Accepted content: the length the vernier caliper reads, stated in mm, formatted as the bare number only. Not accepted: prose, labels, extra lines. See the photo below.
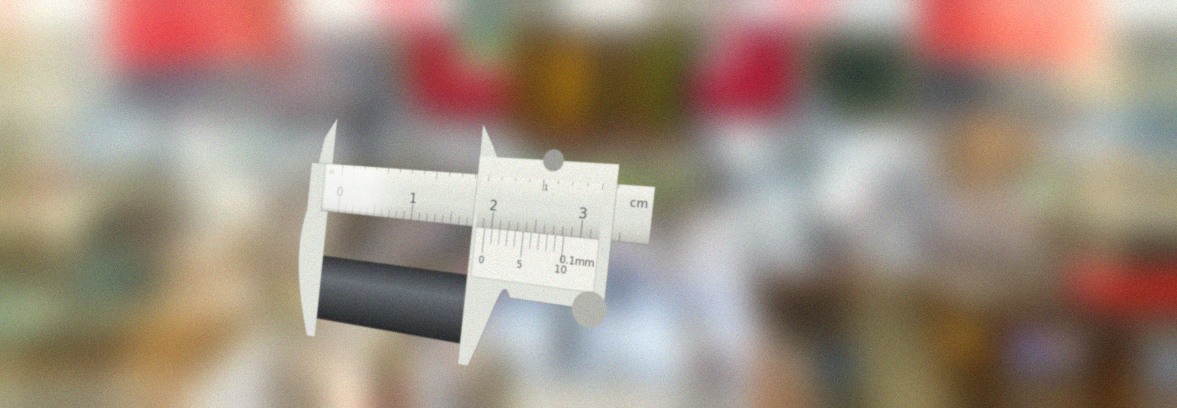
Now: 19.2
